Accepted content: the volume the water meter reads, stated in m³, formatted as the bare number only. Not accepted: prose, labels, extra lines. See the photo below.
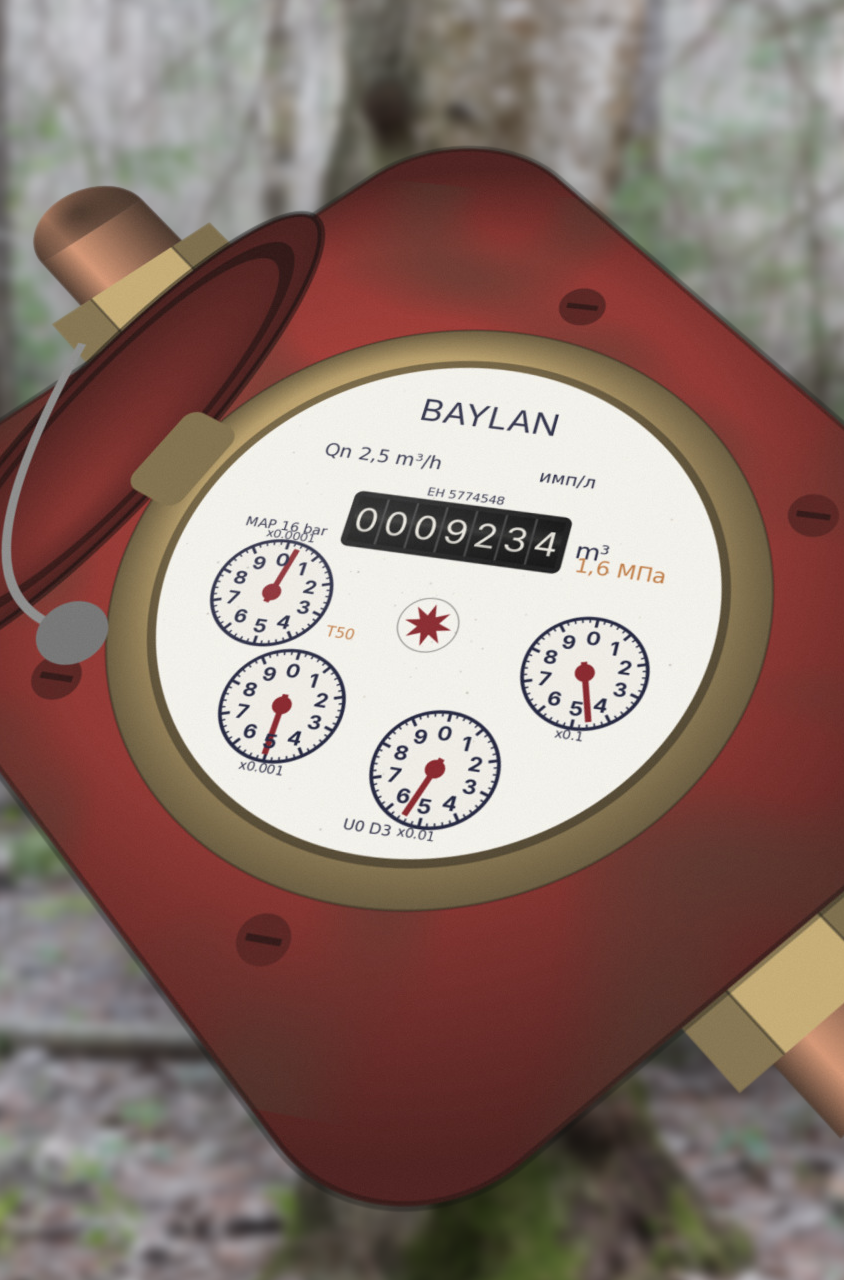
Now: 9234.4550
